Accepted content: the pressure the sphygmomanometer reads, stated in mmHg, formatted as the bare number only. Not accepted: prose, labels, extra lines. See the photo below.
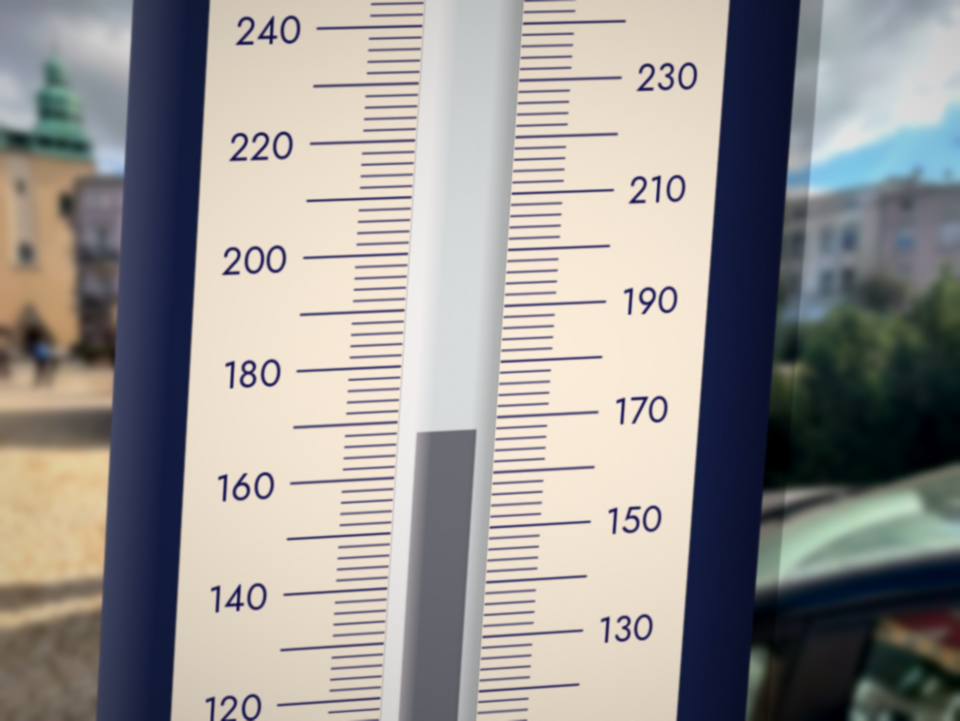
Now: 168
